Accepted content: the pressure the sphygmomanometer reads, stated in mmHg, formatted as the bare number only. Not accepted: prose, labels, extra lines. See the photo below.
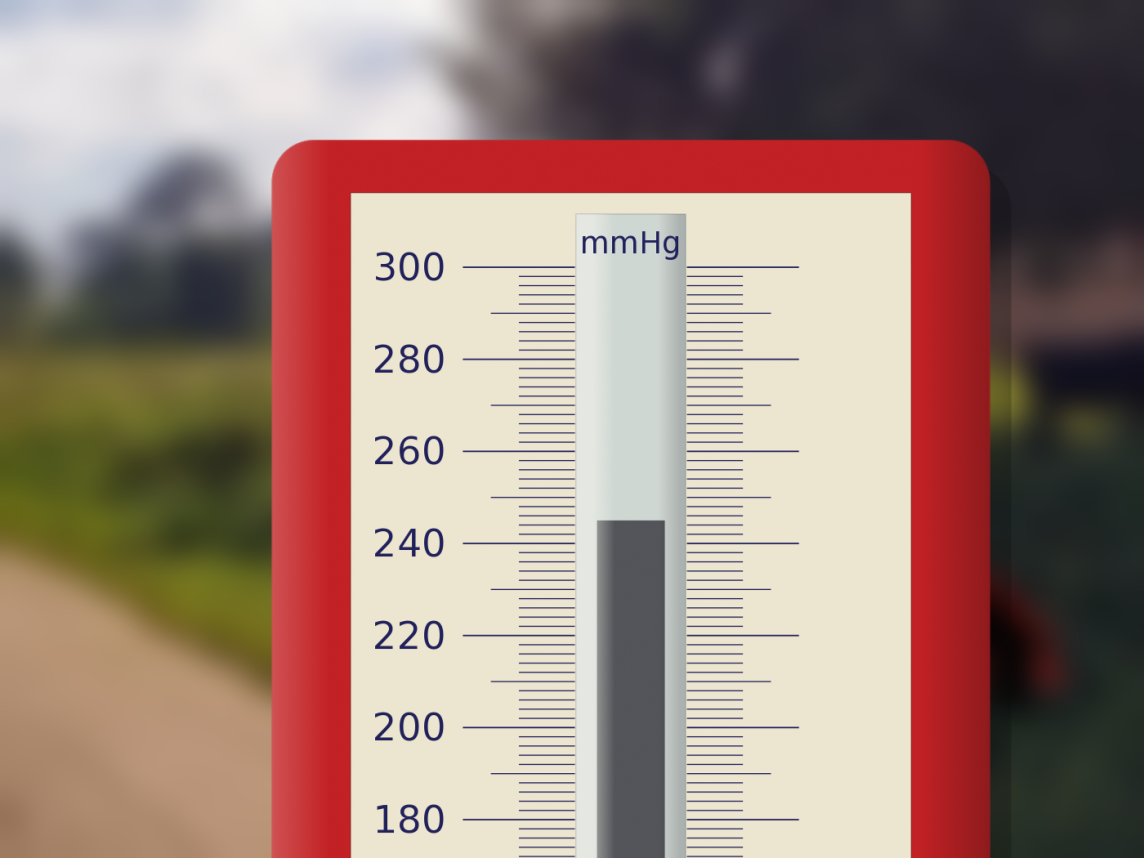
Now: 245
